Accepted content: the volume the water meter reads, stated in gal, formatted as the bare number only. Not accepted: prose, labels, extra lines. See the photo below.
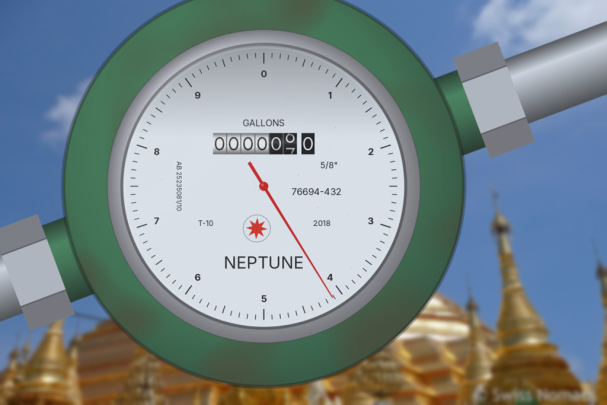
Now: 64.1
